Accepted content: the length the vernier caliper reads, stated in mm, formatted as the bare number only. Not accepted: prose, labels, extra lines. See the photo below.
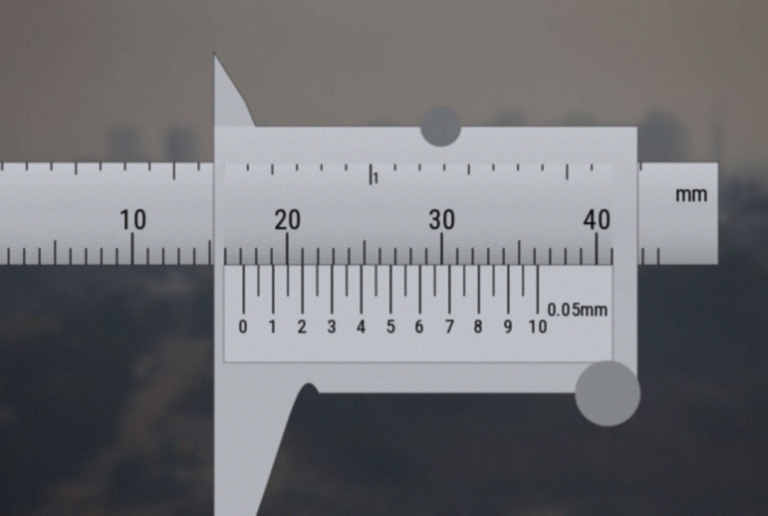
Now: 17.2
